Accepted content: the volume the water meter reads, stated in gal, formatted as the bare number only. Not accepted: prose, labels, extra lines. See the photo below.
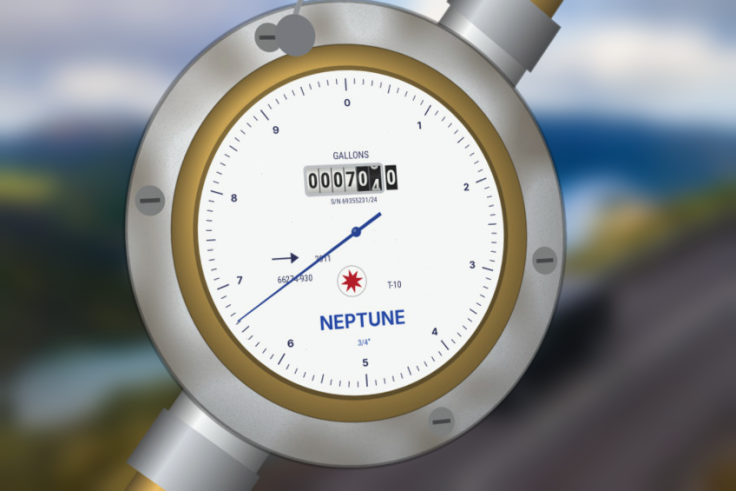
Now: 7036.6
